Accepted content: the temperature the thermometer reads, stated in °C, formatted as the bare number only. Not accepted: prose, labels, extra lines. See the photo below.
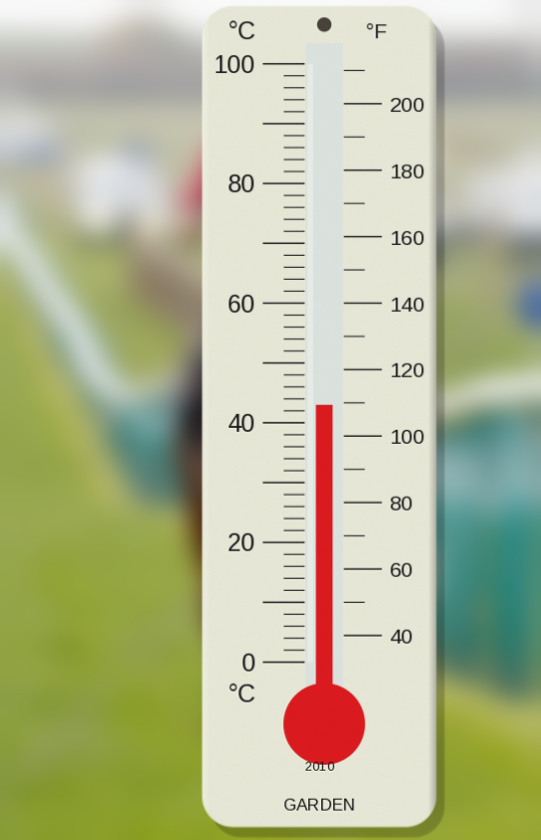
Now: 43
